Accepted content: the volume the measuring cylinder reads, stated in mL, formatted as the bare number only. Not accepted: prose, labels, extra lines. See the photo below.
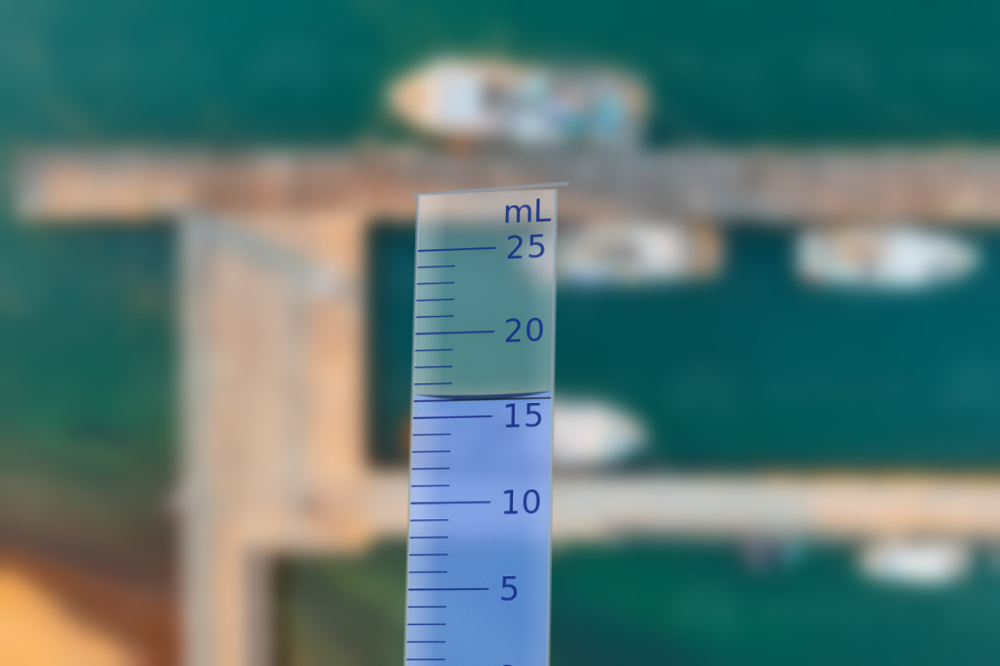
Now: 16
